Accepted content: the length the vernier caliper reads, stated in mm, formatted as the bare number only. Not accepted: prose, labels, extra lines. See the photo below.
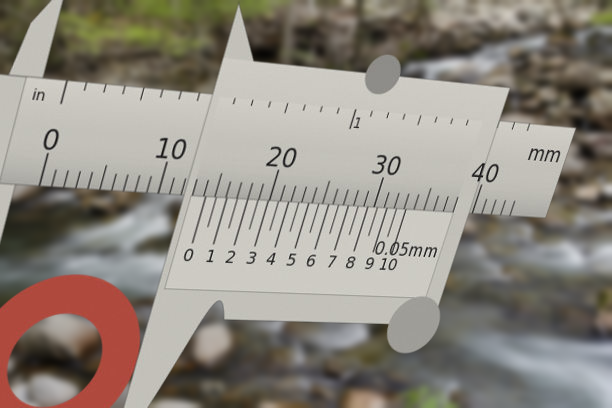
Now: 14.2
